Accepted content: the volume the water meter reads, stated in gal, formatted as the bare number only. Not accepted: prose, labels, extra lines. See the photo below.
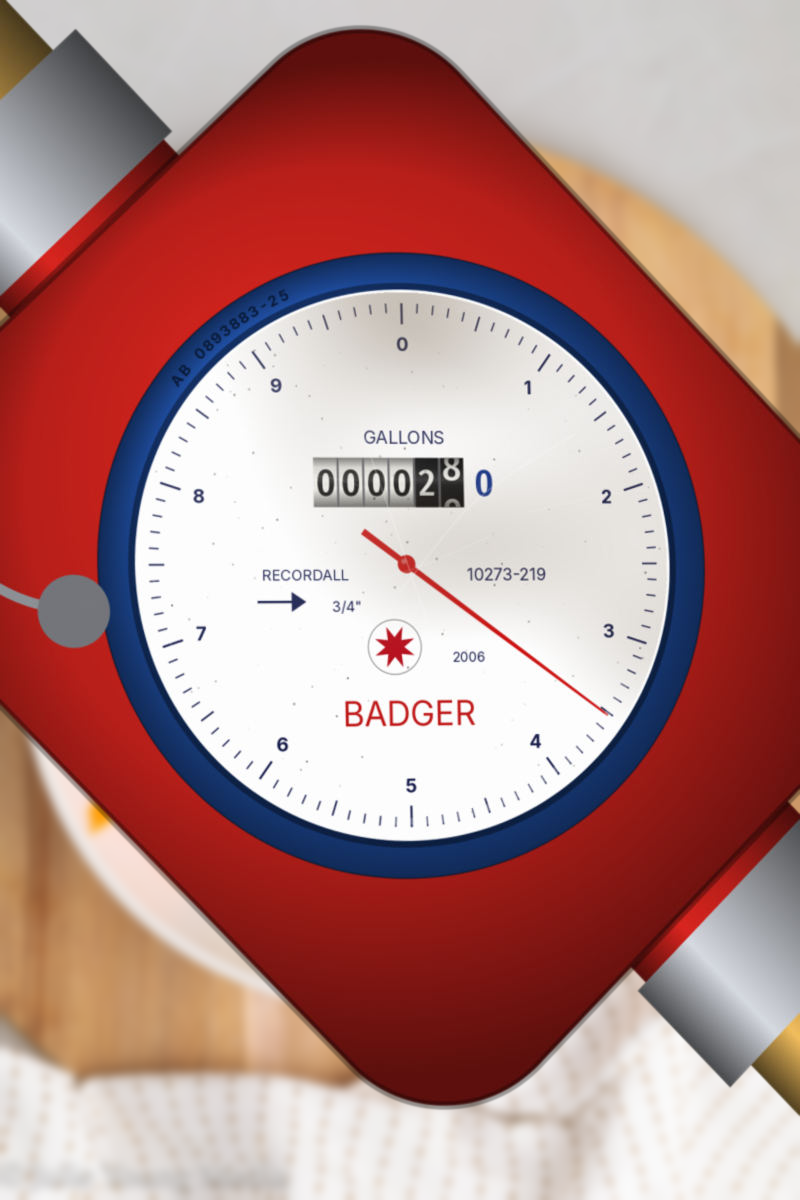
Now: 283.5
